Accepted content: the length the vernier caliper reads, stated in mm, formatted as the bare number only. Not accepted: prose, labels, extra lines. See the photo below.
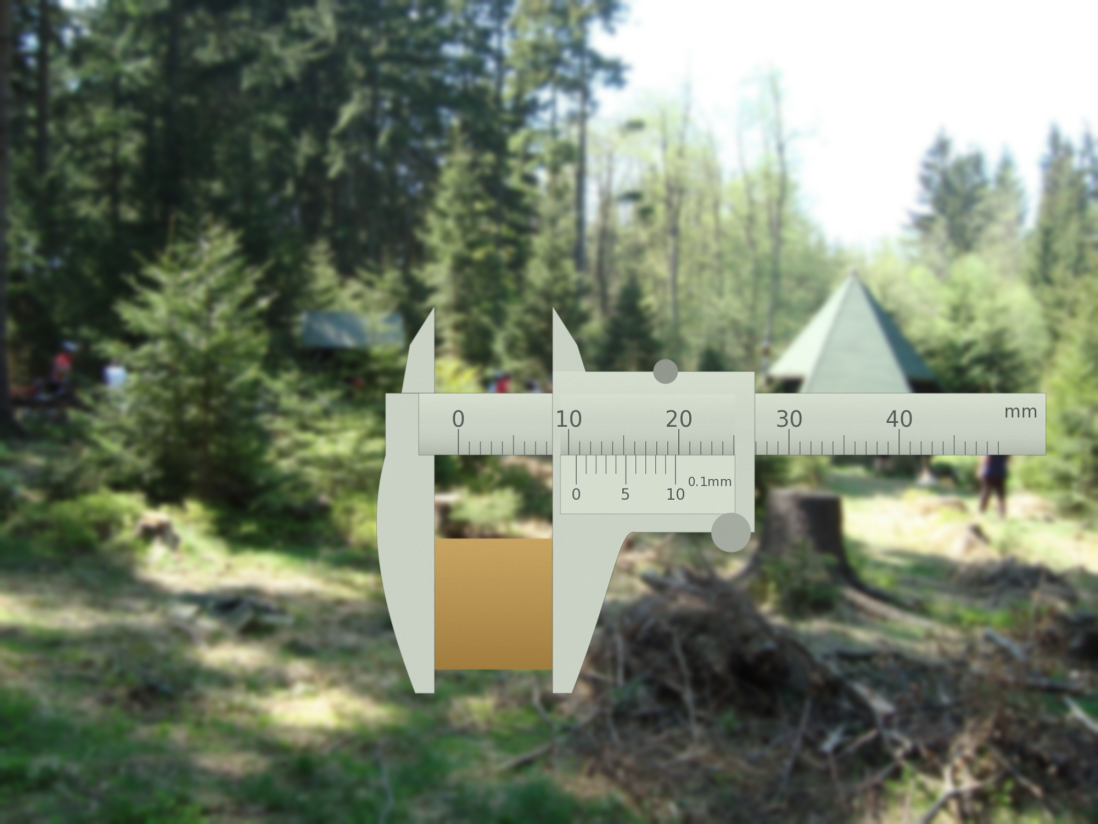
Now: 10.7
